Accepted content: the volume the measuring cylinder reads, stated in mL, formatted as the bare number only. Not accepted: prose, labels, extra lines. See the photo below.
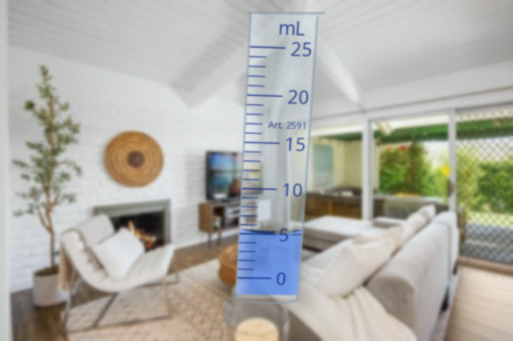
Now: 5
